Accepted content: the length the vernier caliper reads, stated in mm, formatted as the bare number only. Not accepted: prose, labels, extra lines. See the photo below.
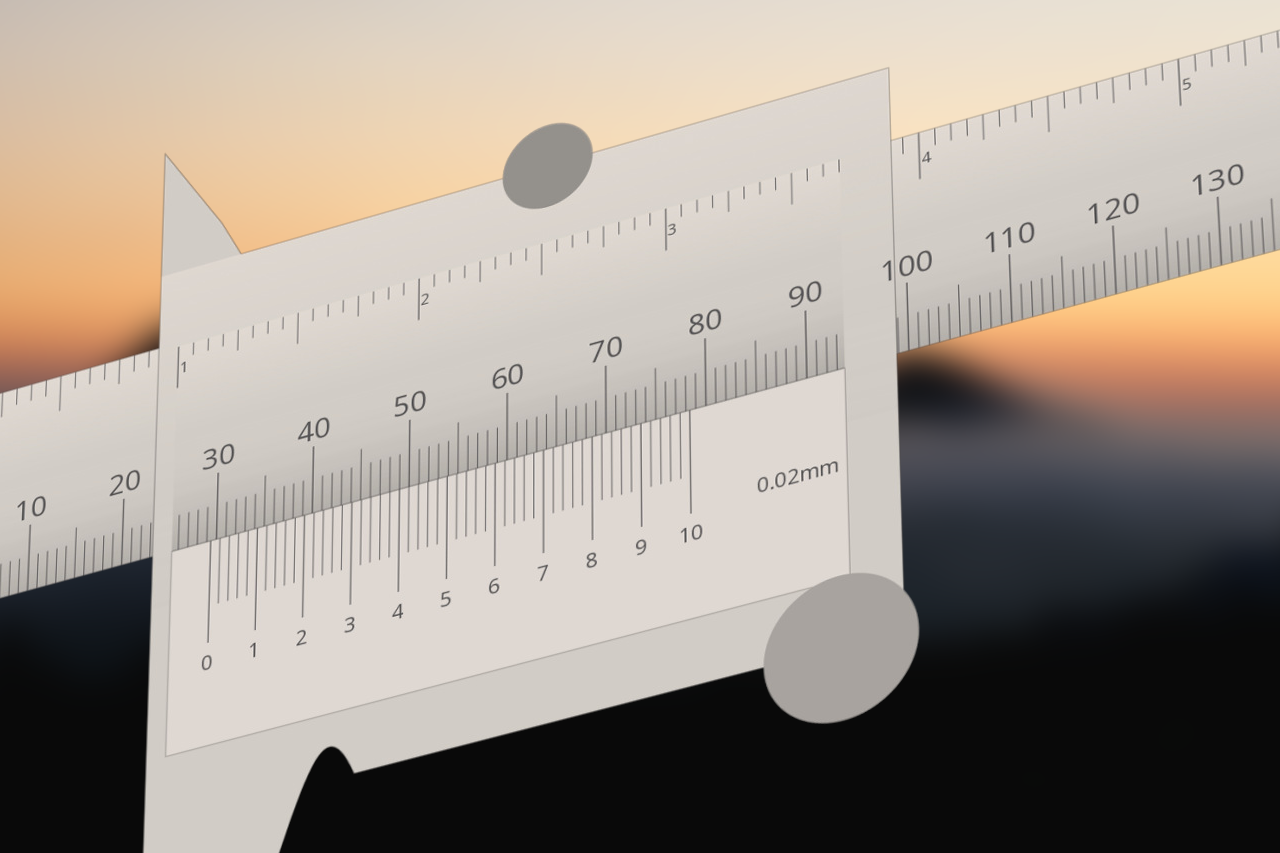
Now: 29.4
